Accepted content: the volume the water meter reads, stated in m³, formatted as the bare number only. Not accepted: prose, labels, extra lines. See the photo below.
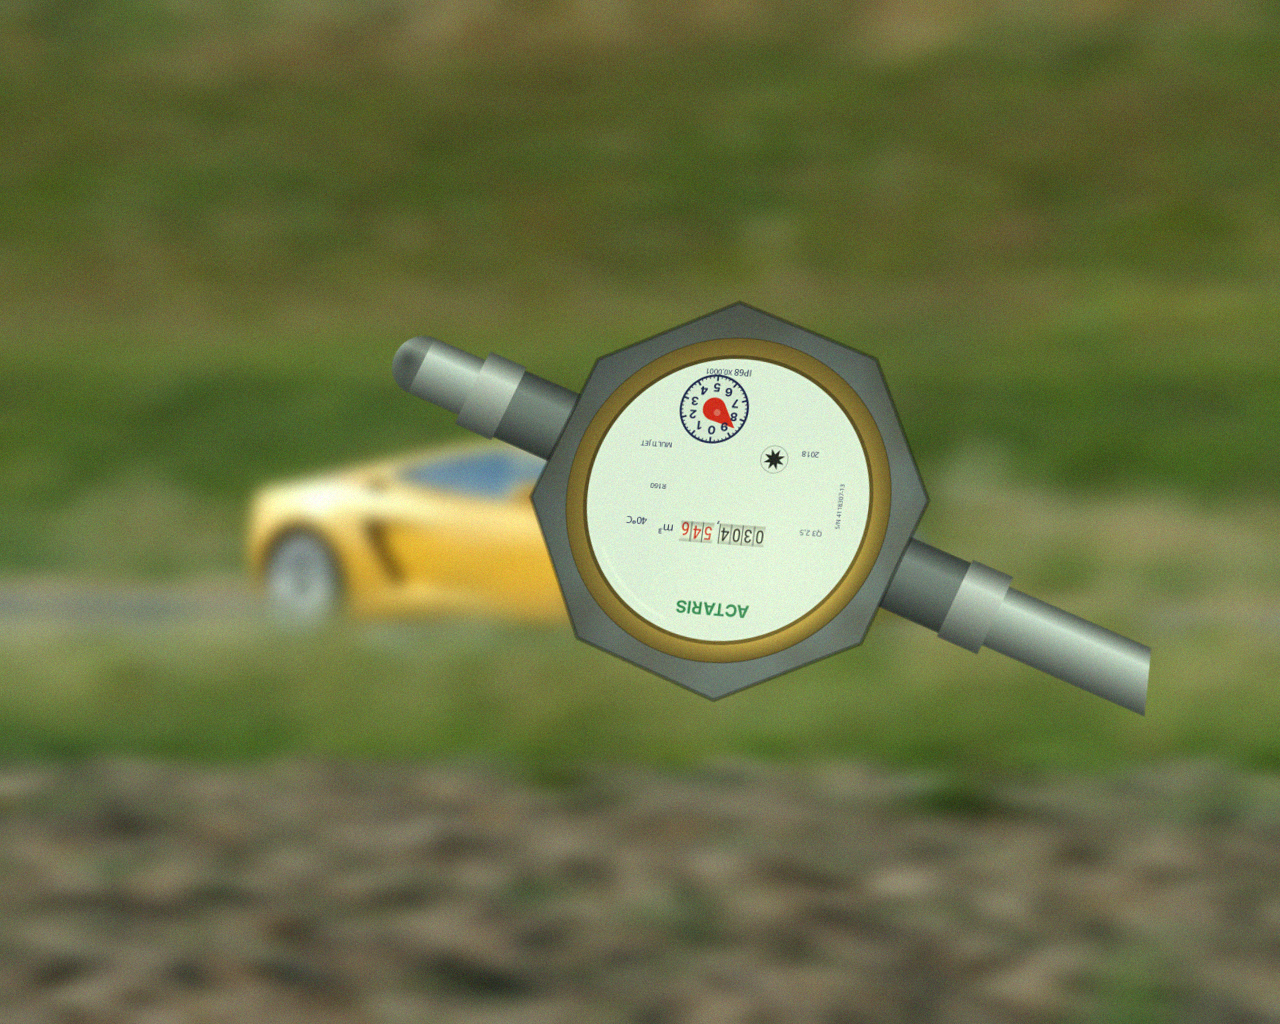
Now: 304.5458
